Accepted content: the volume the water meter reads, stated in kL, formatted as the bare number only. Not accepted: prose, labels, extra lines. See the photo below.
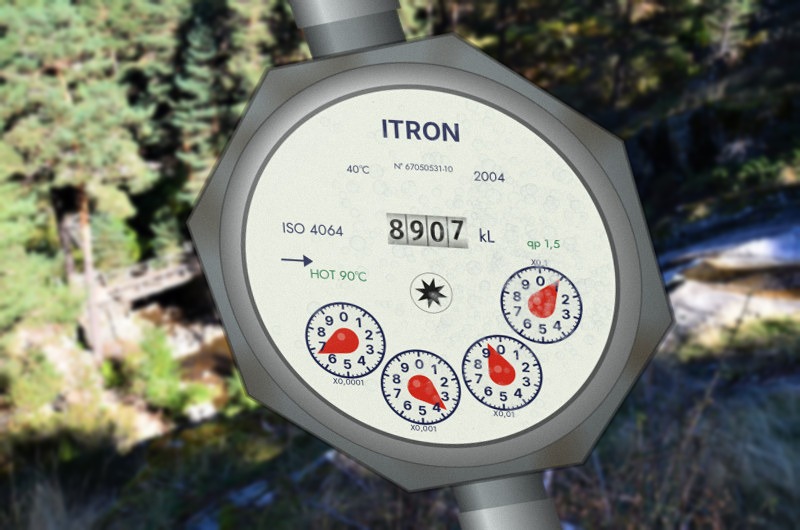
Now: 8907.0936
